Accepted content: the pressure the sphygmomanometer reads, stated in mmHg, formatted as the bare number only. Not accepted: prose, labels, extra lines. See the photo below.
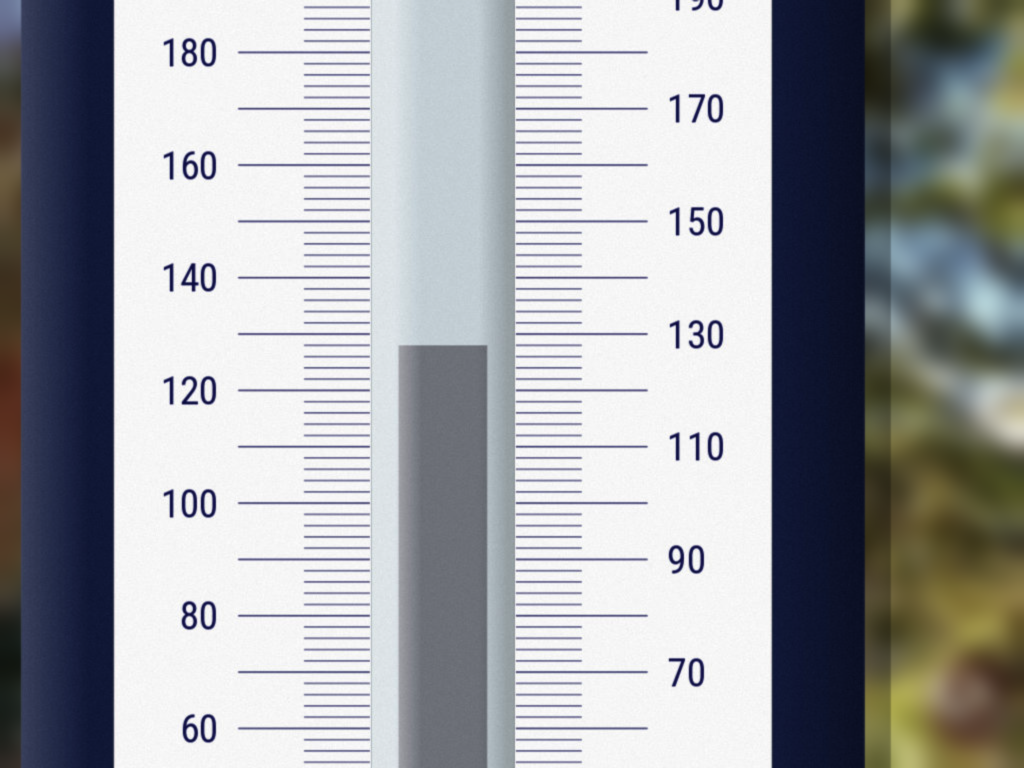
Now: 128
